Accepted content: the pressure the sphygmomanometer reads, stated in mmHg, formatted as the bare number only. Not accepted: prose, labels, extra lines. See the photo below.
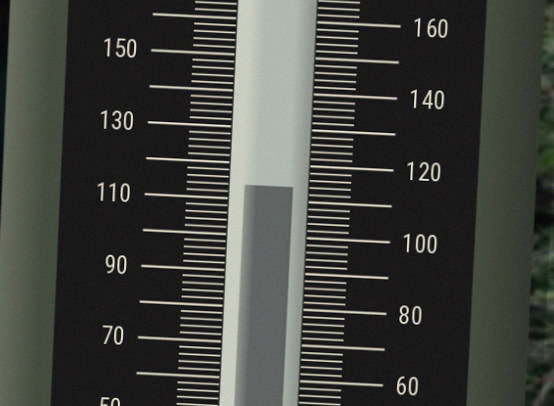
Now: 114
